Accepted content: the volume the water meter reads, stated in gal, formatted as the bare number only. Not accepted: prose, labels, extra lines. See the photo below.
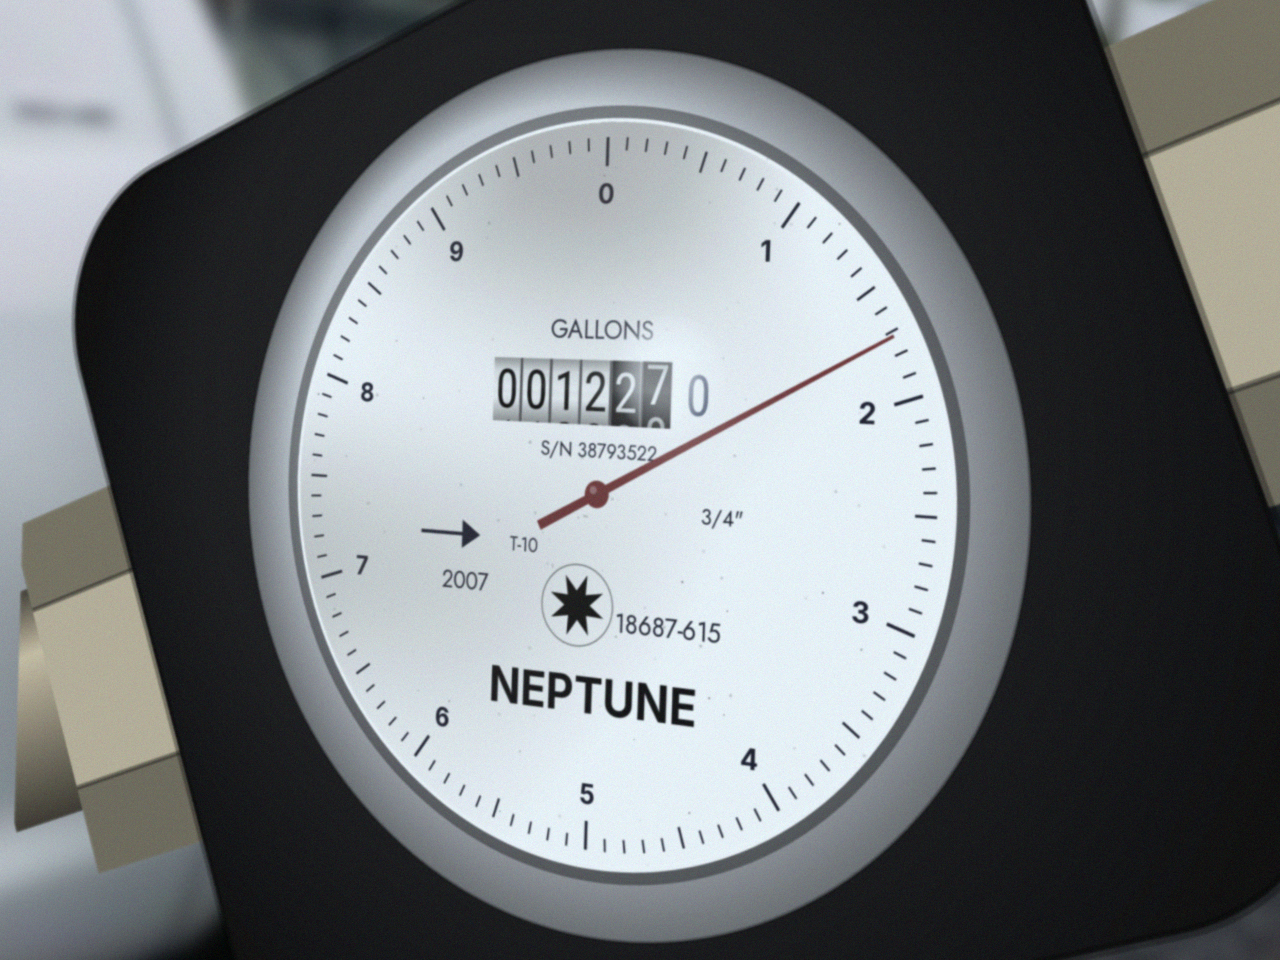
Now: 12271.7
